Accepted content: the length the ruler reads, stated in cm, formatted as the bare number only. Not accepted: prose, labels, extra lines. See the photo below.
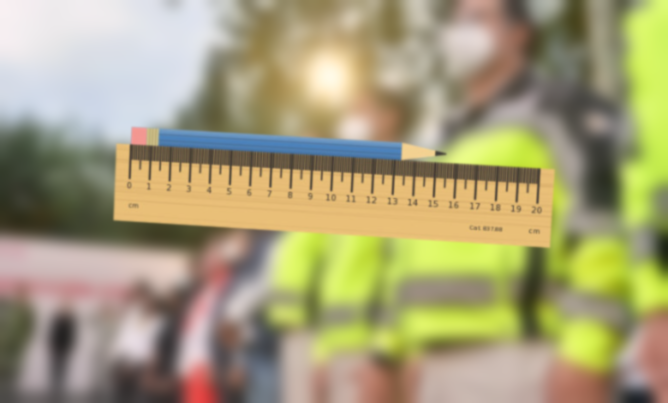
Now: 15.5
